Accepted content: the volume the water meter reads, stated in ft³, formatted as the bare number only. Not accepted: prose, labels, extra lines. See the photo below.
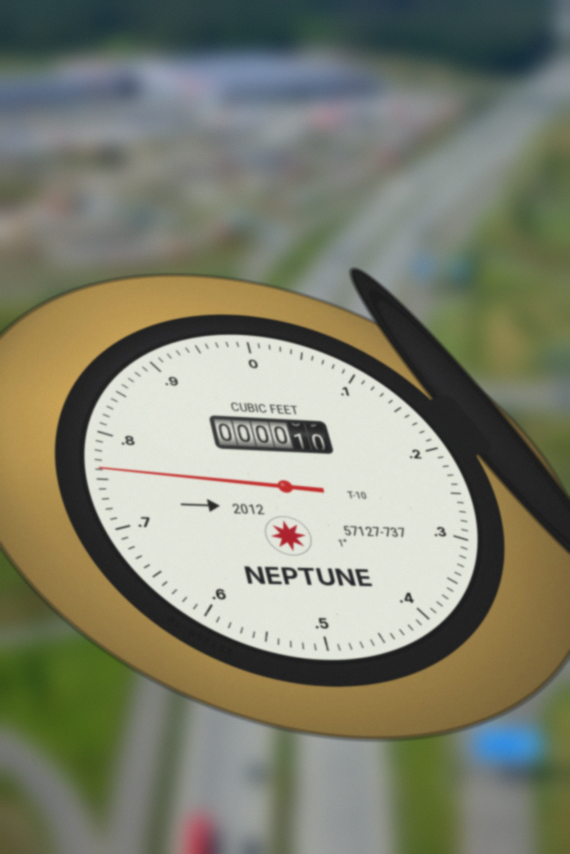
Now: 9.76
